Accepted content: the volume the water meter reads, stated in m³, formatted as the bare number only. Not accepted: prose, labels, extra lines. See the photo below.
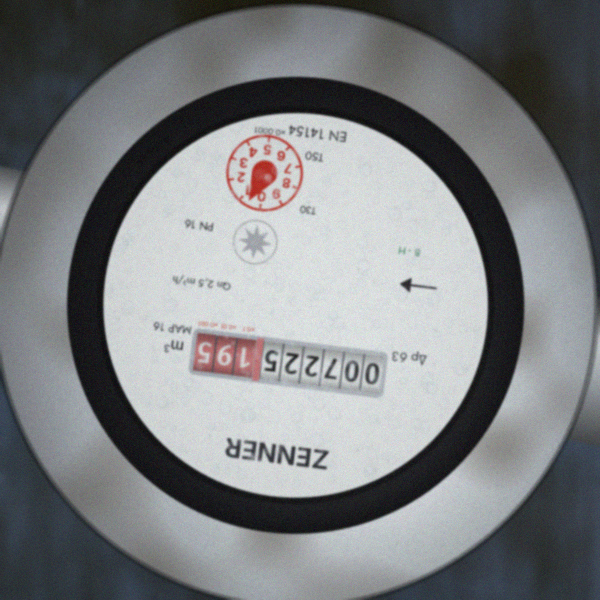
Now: 7225.1950
